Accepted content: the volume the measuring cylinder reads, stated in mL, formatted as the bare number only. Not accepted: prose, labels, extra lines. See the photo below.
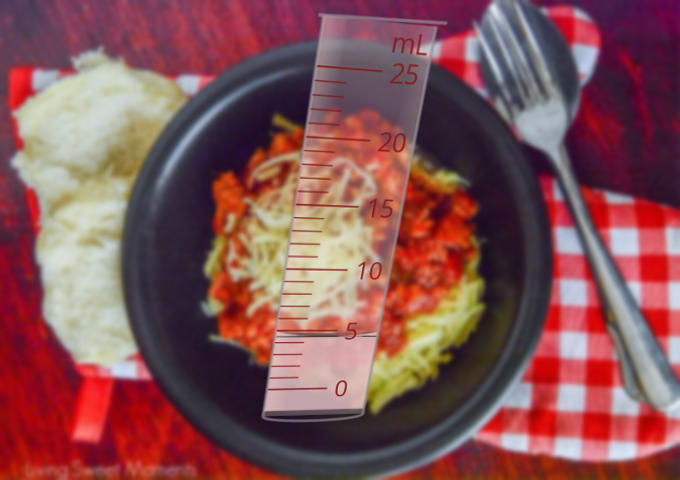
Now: 4.5
